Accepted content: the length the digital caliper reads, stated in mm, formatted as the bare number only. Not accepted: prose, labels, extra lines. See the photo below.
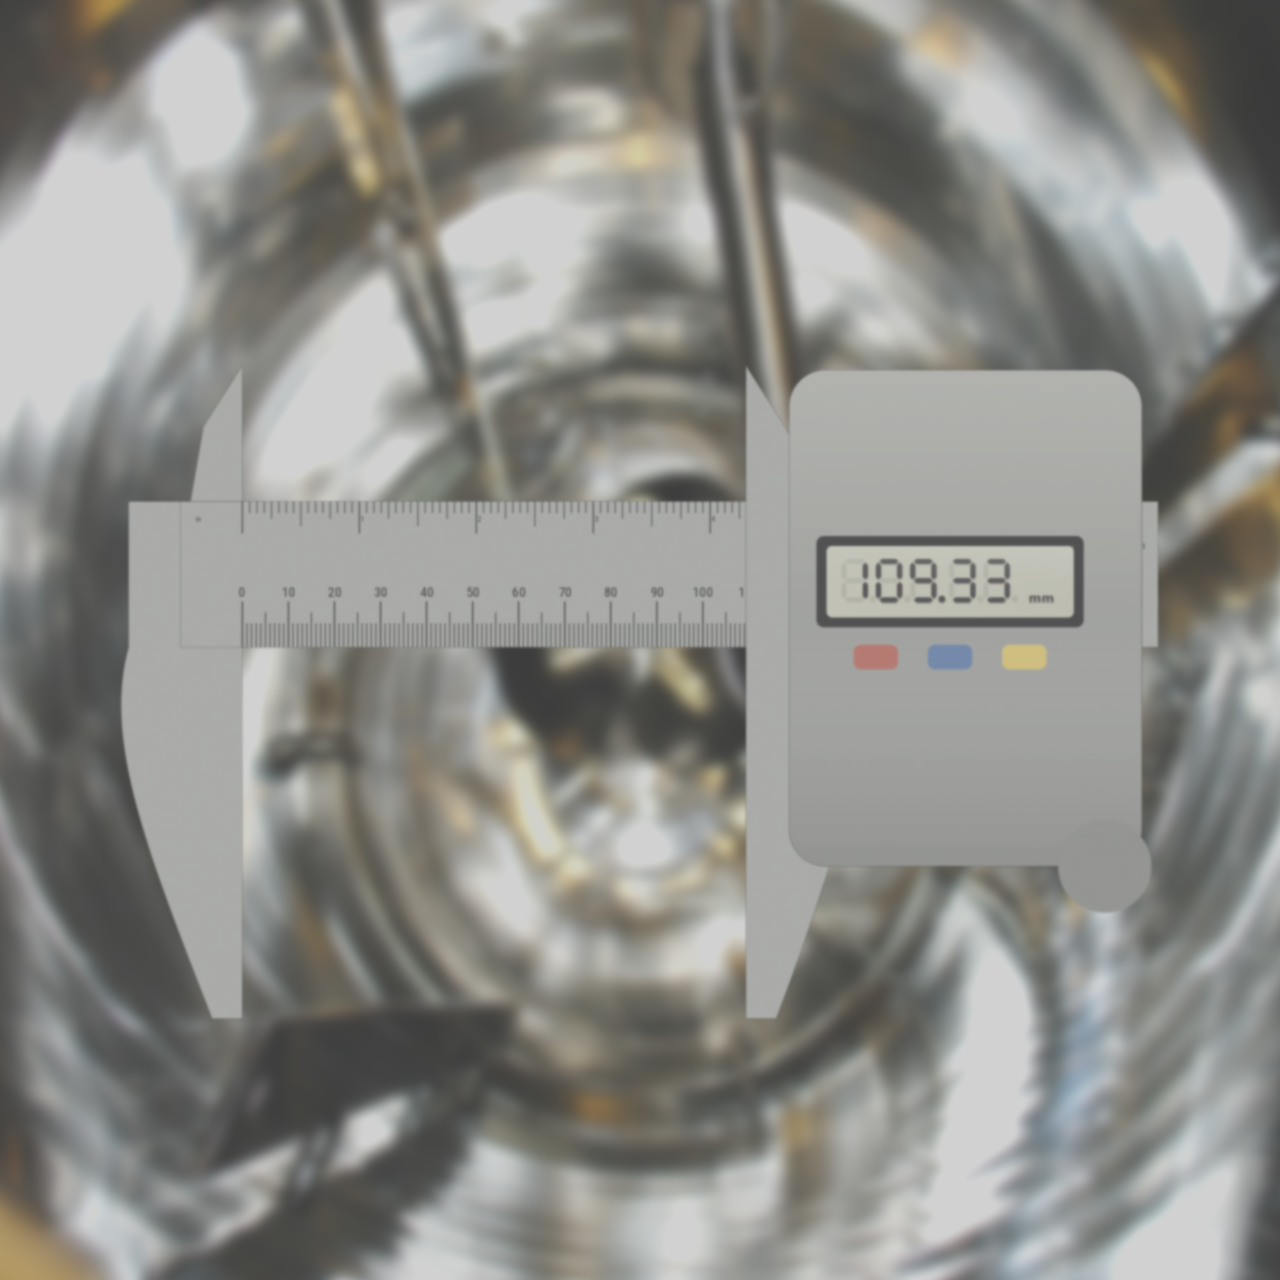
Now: 109.33
